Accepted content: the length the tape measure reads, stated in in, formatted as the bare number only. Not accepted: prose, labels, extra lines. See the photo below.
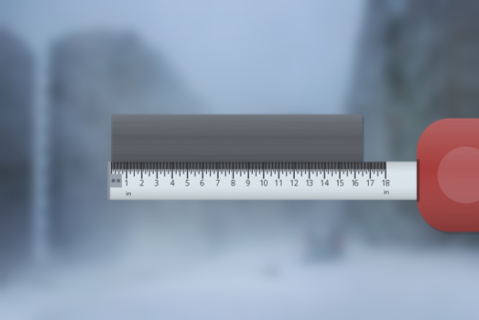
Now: 16.5
